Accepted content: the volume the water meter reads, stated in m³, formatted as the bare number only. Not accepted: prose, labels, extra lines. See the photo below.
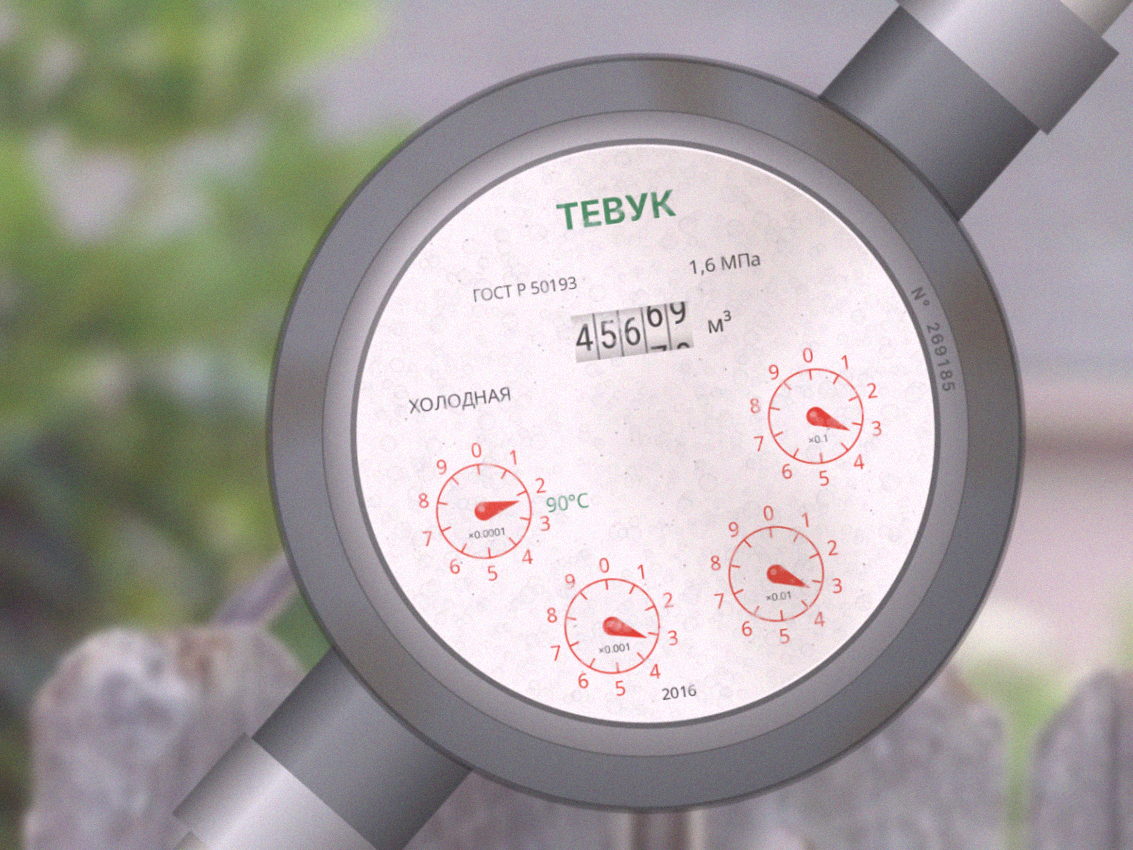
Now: 45669.3332
